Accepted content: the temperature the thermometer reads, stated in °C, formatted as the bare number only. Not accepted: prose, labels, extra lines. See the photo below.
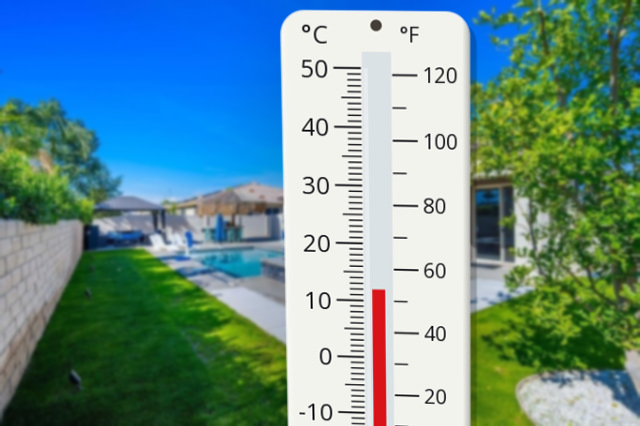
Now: 12
